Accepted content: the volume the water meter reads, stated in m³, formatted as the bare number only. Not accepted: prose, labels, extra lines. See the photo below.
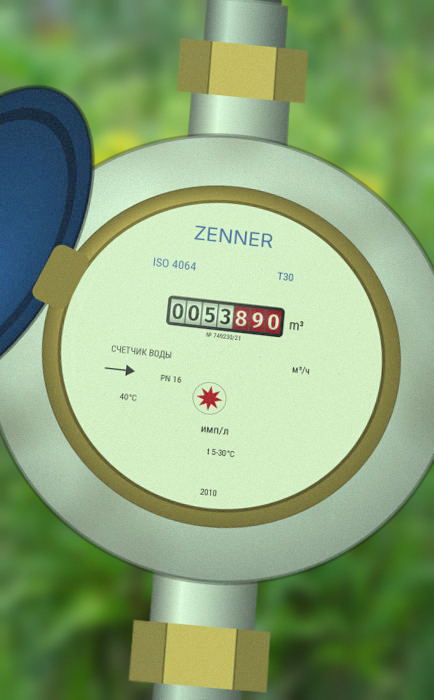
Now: 53.890
